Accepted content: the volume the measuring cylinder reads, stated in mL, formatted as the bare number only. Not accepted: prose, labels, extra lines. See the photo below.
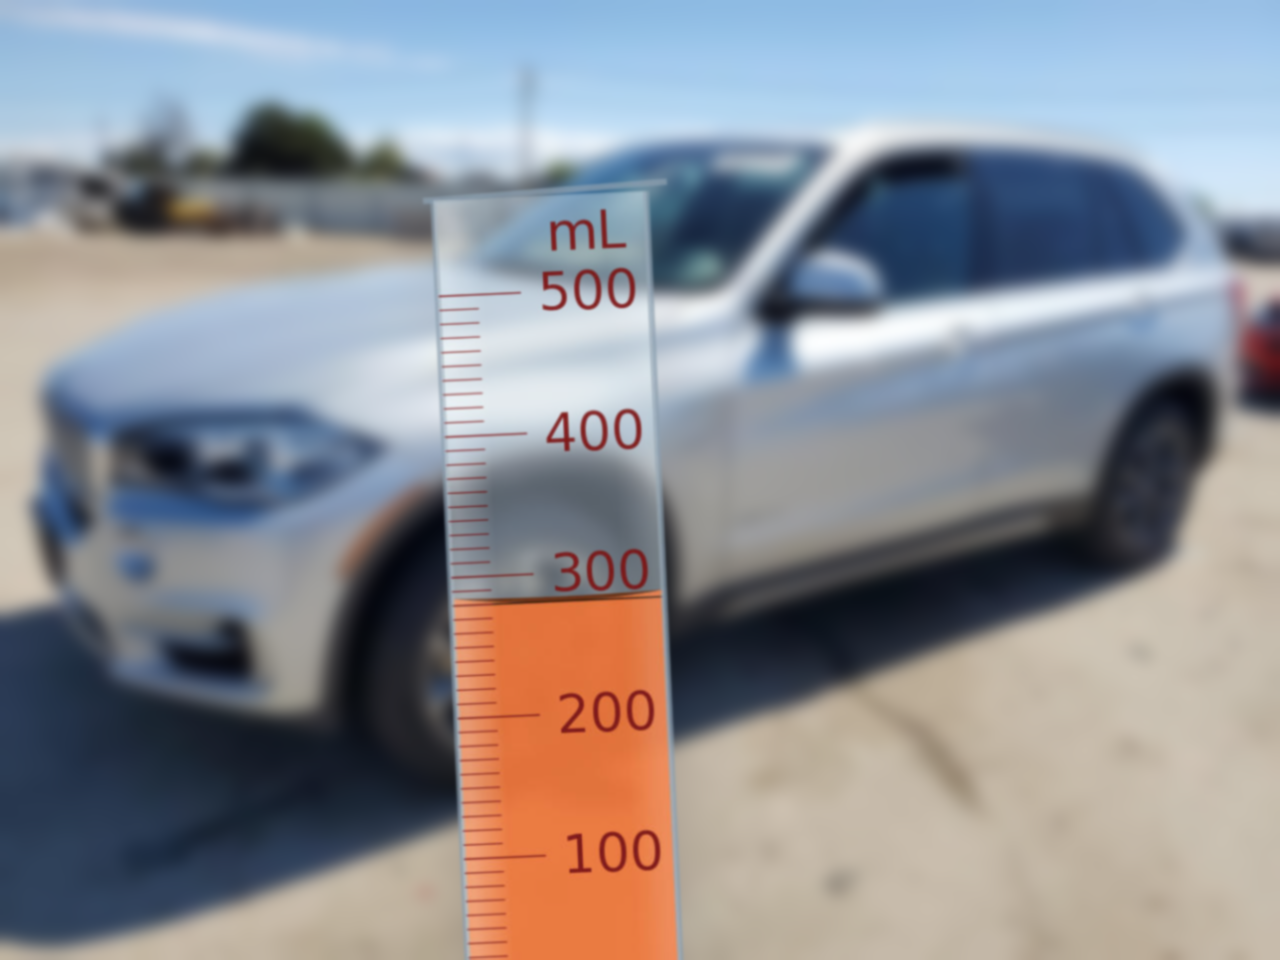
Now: 280
